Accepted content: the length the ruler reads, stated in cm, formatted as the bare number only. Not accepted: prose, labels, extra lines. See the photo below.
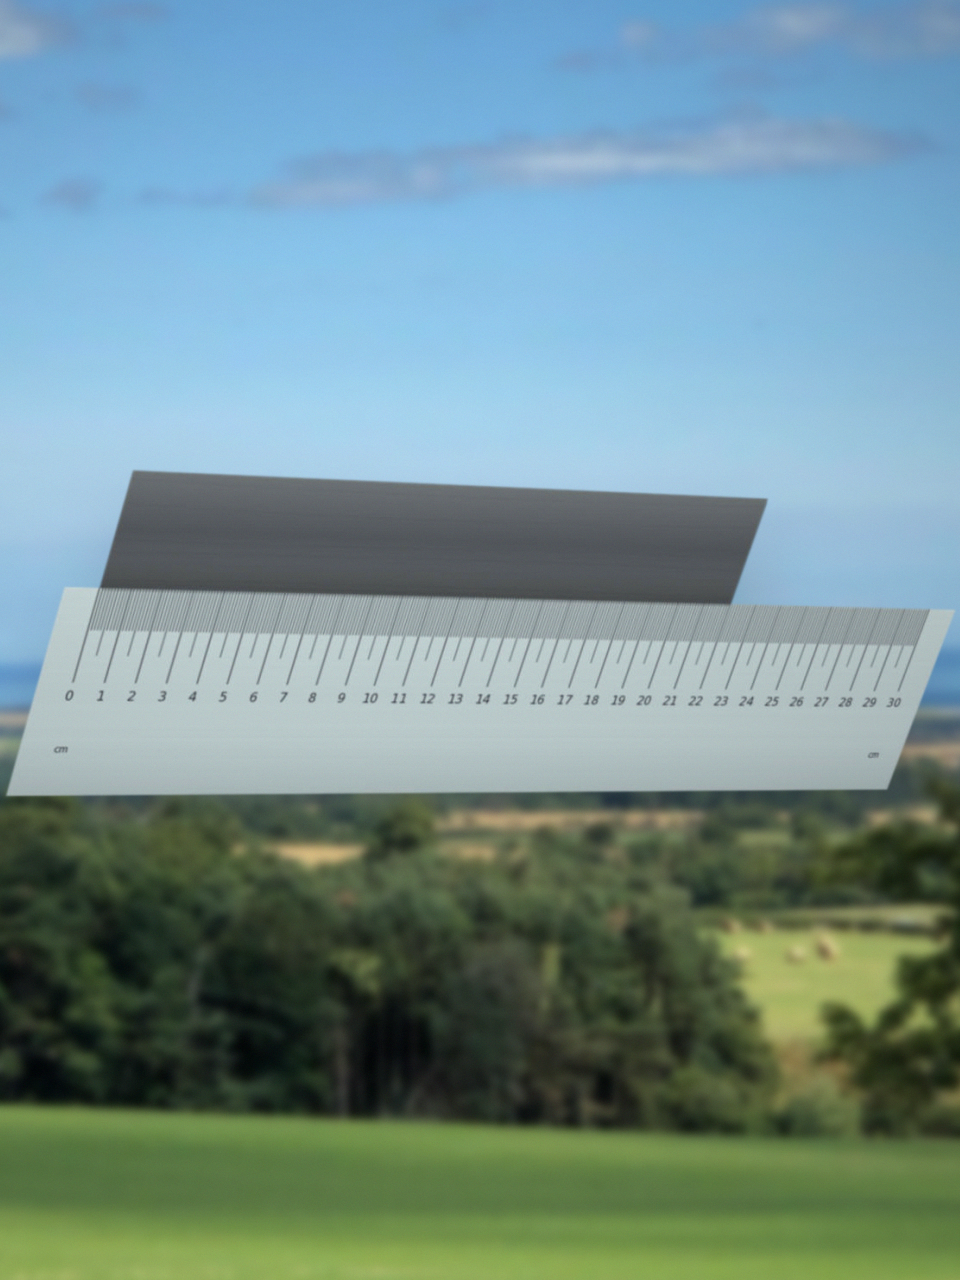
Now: 22
